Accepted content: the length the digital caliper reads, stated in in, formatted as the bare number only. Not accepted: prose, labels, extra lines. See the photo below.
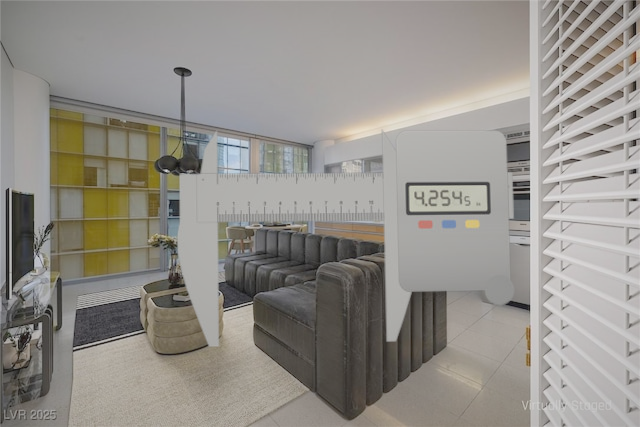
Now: 4.2545
